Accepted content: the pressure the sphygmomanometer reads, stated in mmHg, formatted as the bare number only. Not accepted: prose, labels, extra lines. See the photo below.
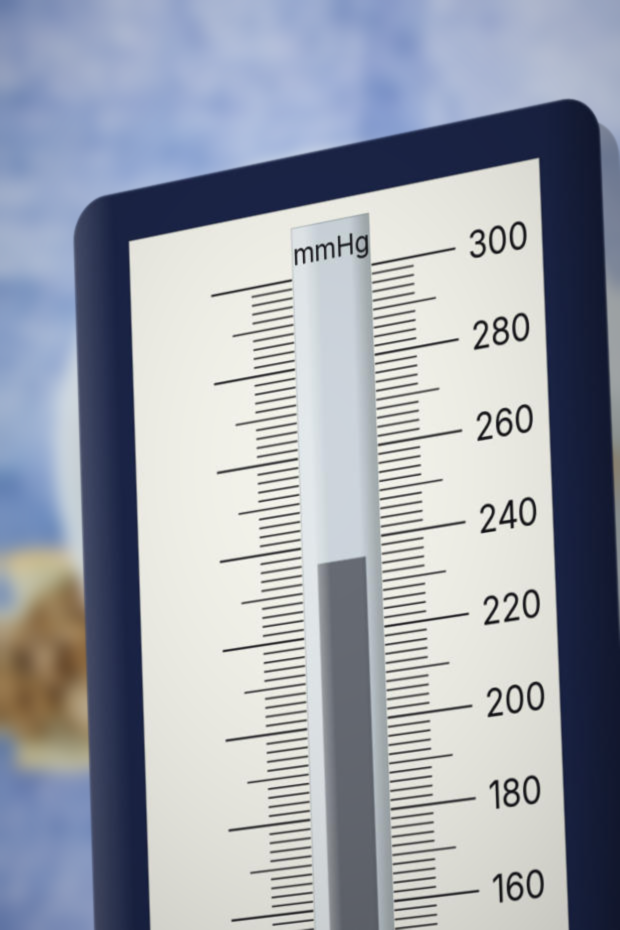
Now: 236
